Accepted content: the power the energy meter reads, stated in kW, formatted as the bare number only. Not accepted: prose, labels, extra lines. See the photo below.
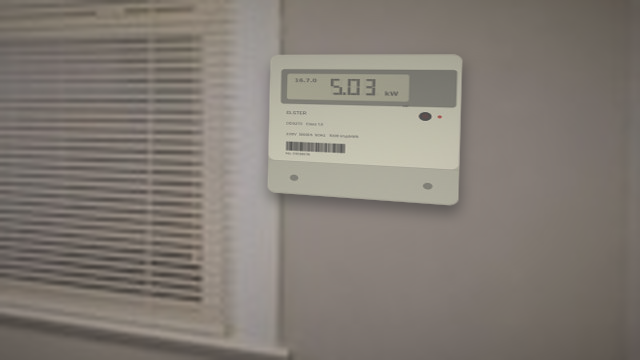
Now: 5.03
